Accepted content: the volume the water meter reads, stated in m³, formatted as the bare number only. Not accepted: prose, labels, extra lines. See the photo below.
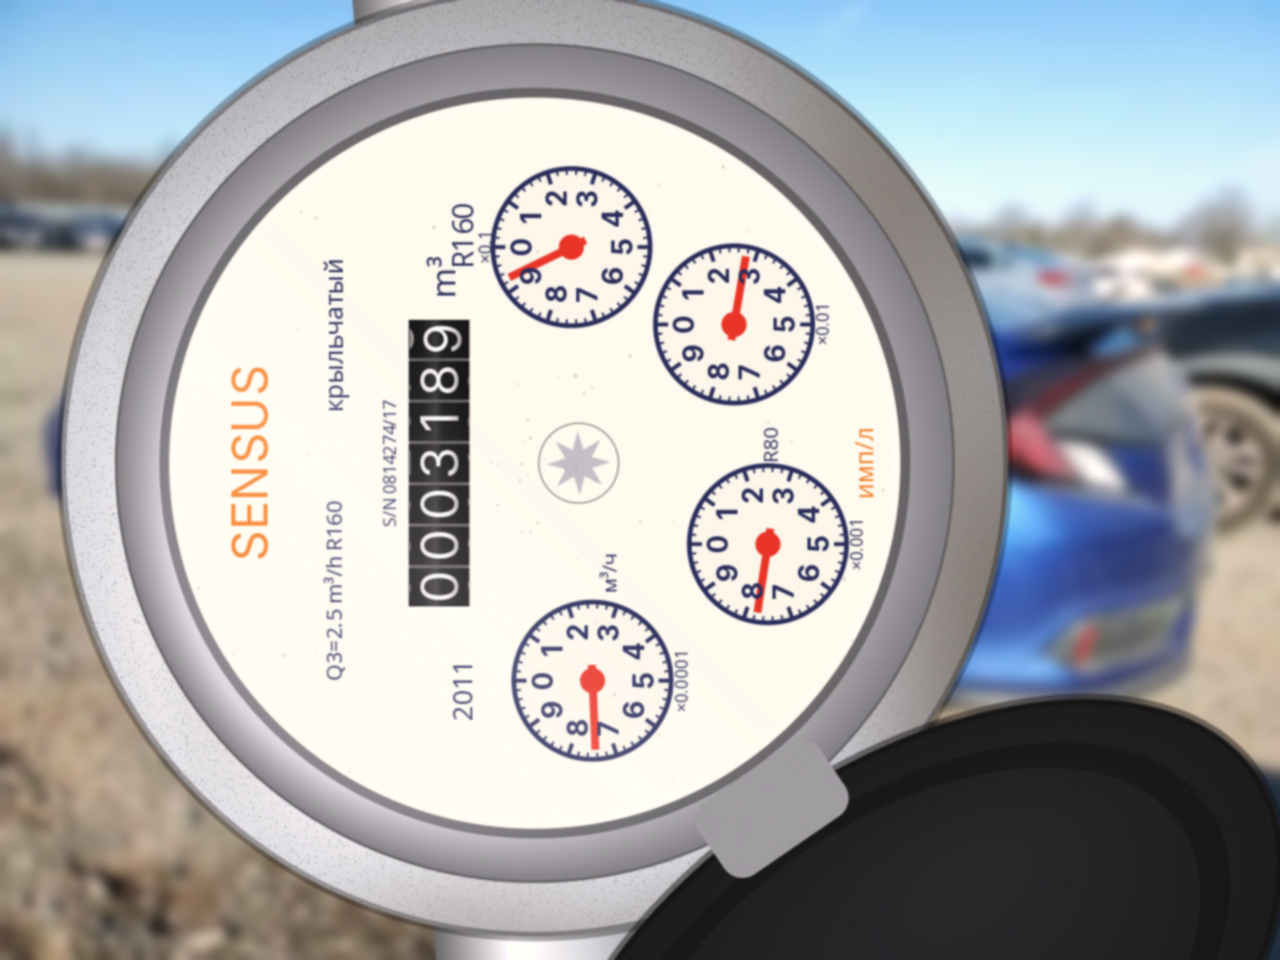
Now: 3188.9277
